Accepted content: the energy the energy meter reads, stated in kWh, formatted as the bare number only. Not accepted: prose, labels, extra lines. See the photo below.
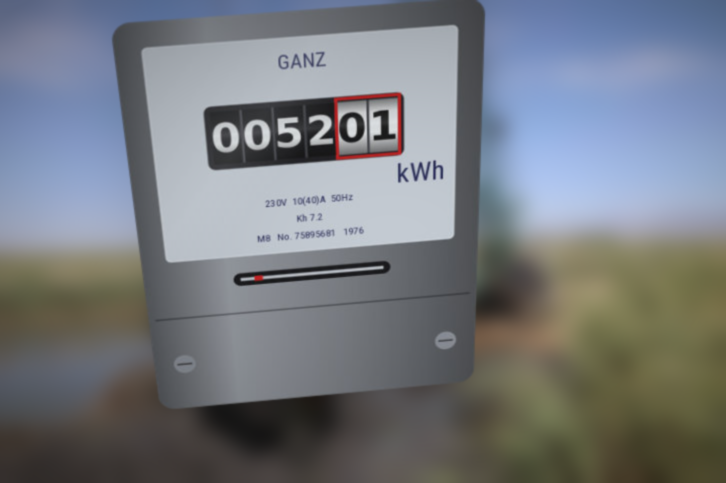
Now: 52.01
